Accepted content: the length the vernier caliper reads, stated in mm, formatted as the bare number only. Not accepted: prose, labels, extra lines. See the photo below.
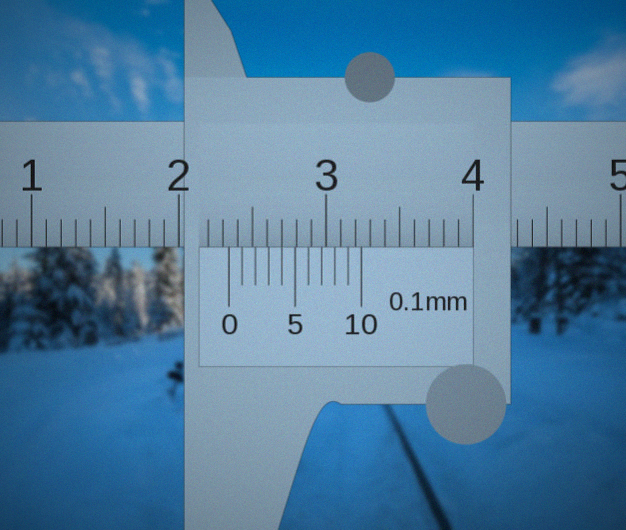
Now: 23.4
